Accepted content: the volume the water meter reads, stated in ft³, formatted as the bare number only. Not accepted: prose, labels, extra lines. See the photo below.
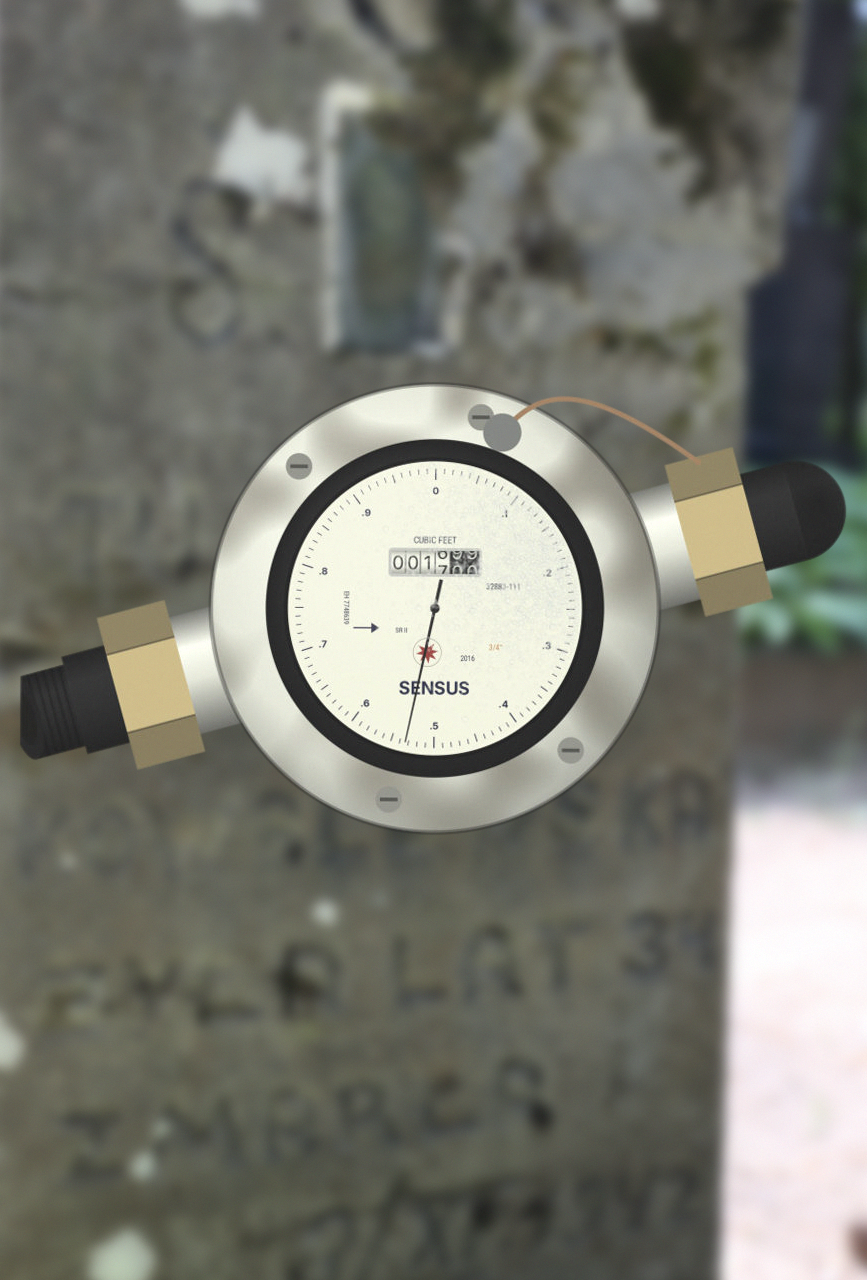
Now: 1699.53
